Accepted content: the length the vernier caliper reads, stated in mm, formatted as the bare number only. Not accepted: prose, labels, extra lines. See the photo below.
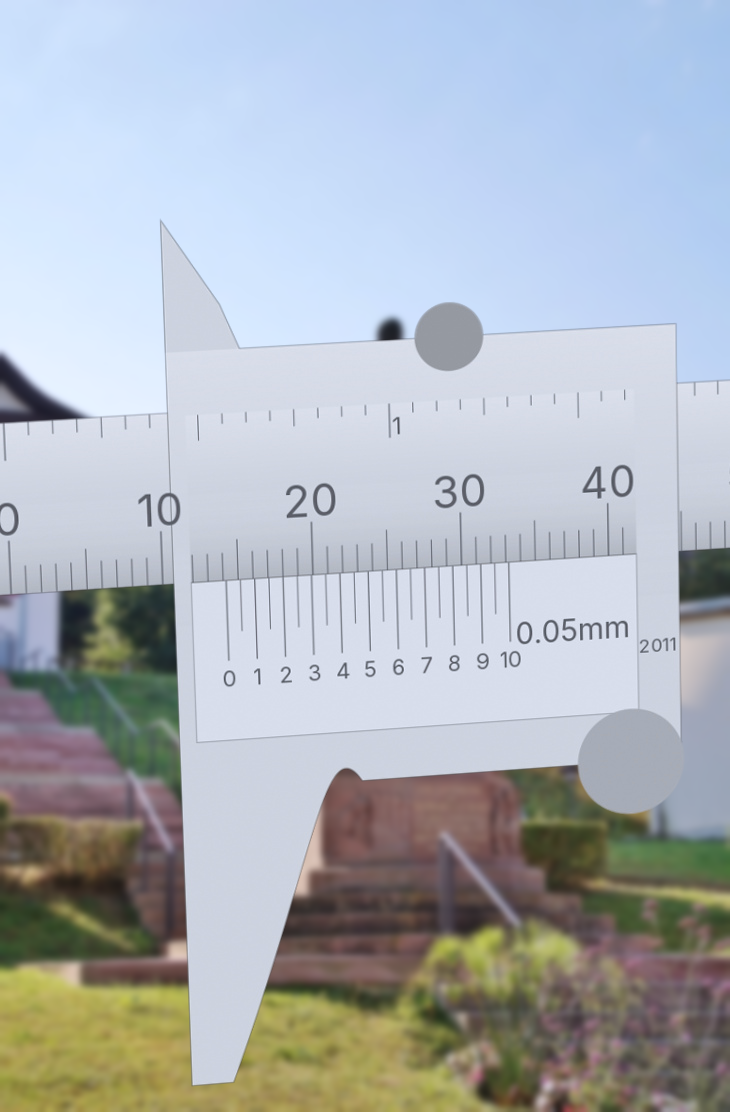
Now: 14.2
